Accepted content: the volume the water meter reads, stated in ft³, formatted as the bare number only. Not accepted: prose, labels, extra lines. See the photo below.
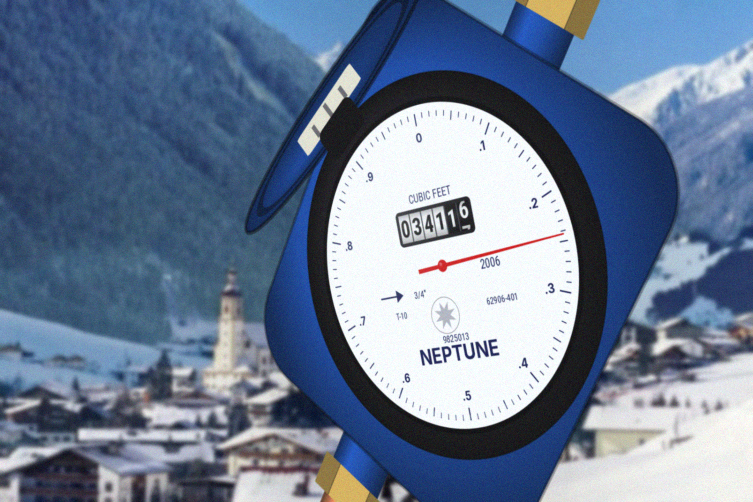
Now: 34116.24
